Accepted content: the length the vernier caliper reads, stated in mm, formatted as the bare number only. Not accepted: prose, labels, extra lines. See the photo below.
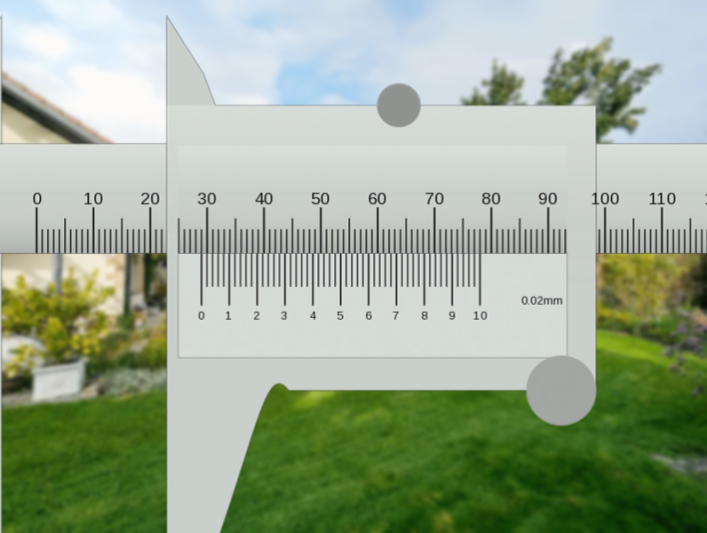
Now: 29.0
